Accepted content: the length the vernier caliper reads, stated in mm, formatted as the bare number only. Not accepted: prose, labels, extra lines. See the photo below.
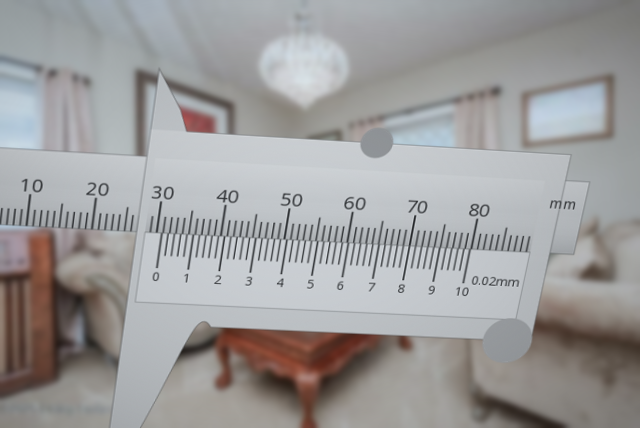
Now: 30.8
